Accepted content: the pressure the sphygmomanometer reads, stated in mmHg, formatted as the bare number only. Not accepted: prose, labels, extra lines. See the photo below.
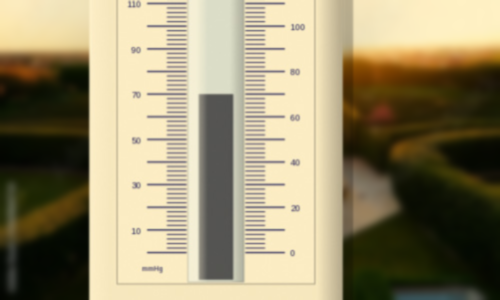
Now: 70
